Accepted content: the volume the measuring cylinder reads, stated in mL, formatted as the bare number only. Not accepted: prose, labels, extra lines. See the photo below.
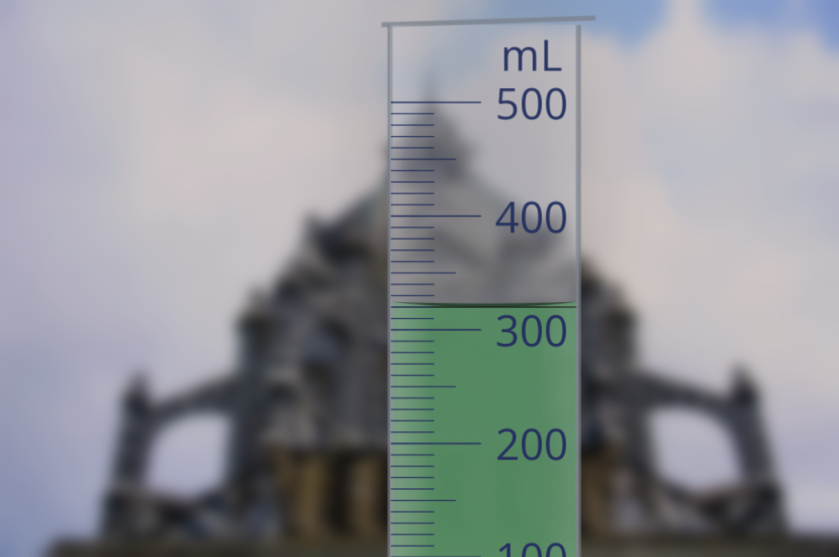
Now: 320
